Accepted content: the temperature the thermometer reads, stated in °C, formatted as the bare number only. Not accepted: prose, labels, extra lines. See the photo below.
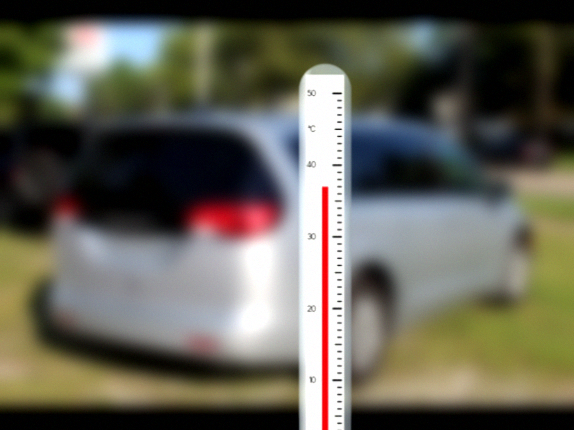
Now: 37
